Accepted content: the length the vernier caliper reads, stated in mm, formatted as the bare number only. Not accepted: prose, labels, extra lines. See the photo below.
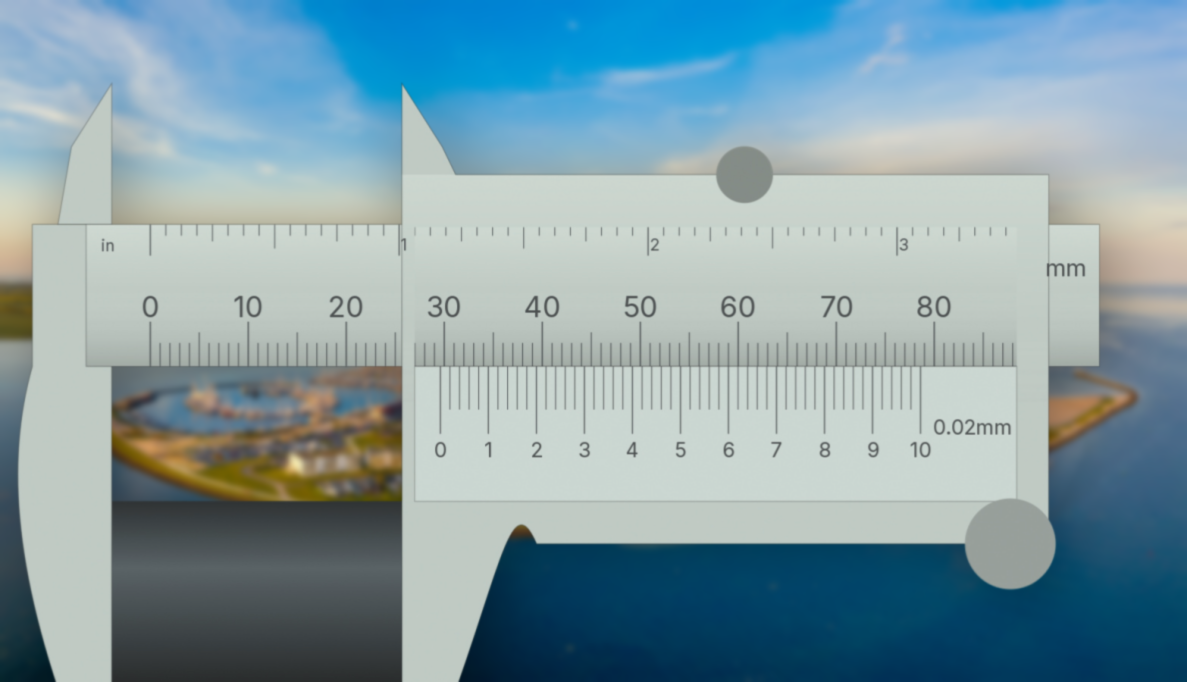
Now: 29.6
